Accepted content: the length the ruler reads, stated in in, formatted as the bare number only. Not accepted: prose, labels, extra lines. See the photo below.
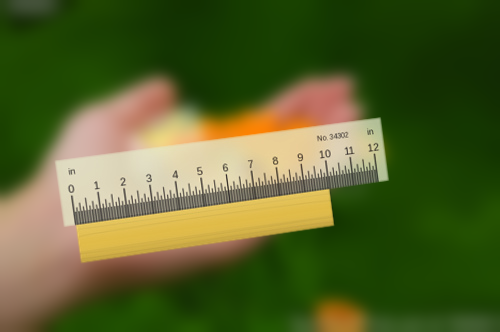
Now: 10
